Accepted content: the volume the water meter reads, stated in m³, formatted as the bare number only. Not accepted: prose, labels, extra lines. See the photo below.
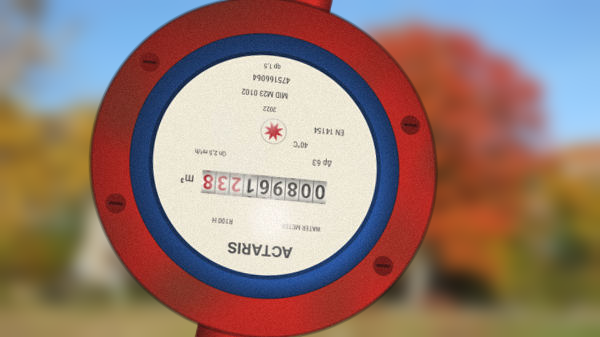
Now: 8961.238
